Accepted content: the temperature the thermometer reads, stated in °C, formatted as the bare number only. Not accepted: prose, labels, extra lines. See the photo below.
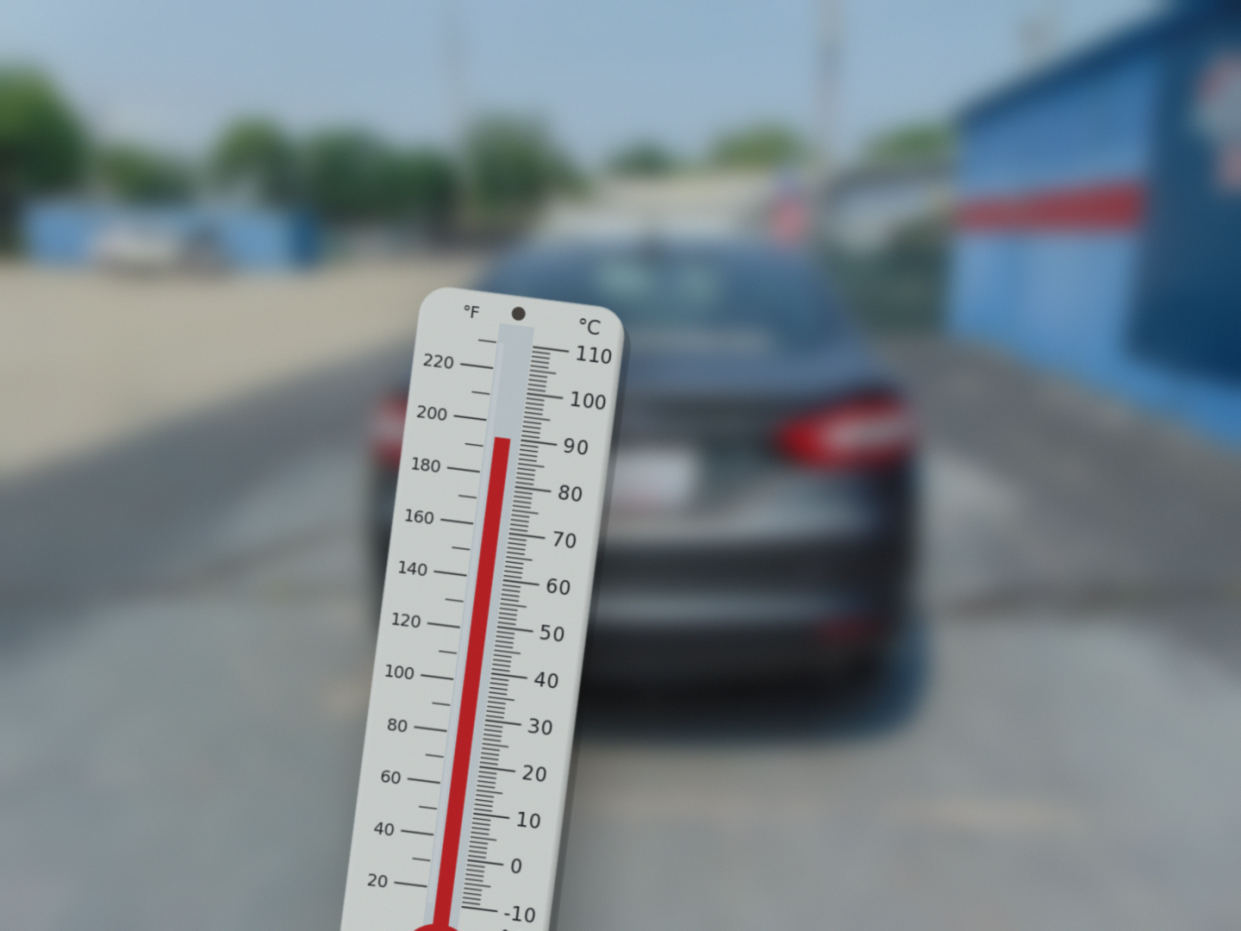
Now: 90
